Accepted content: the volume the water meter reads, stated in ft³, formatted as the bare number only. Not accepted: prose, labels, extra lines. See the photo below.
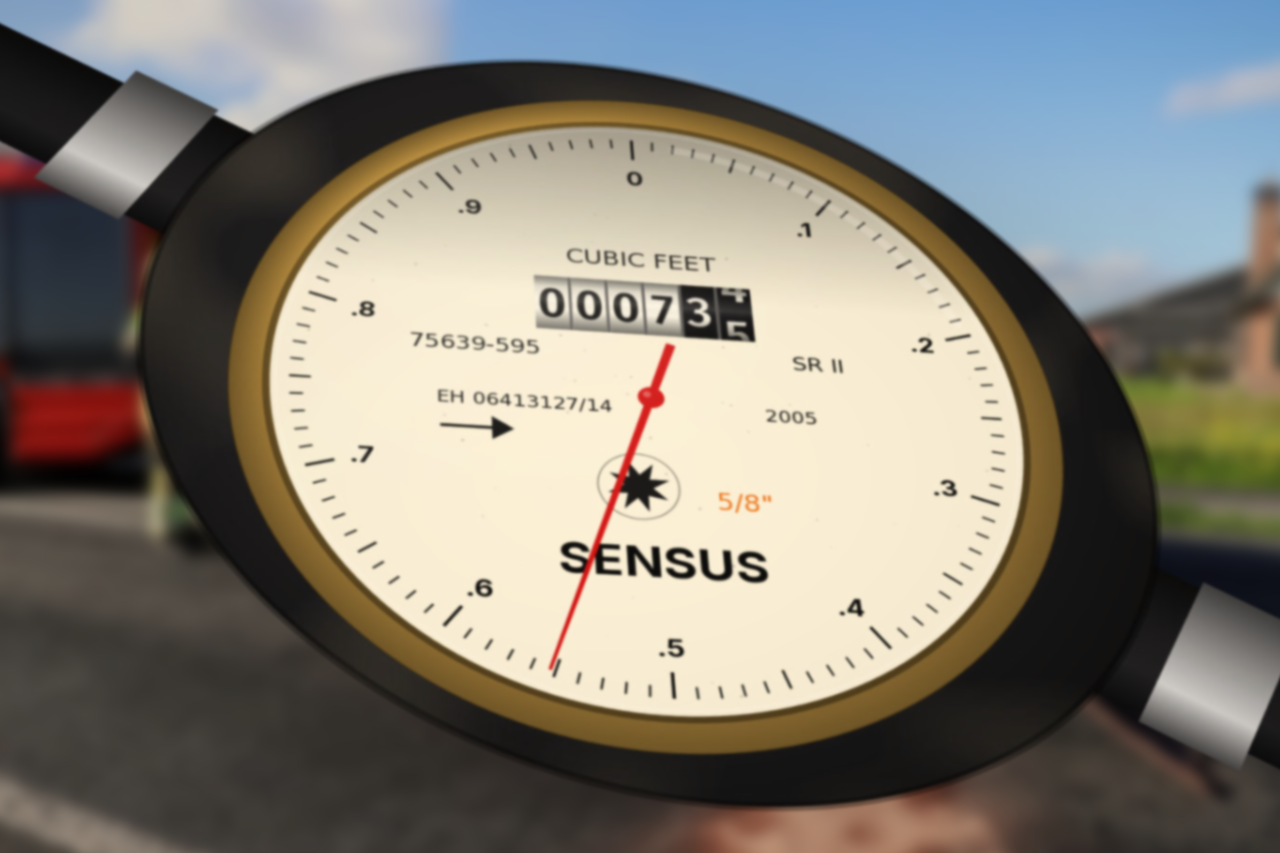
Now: 734.55
